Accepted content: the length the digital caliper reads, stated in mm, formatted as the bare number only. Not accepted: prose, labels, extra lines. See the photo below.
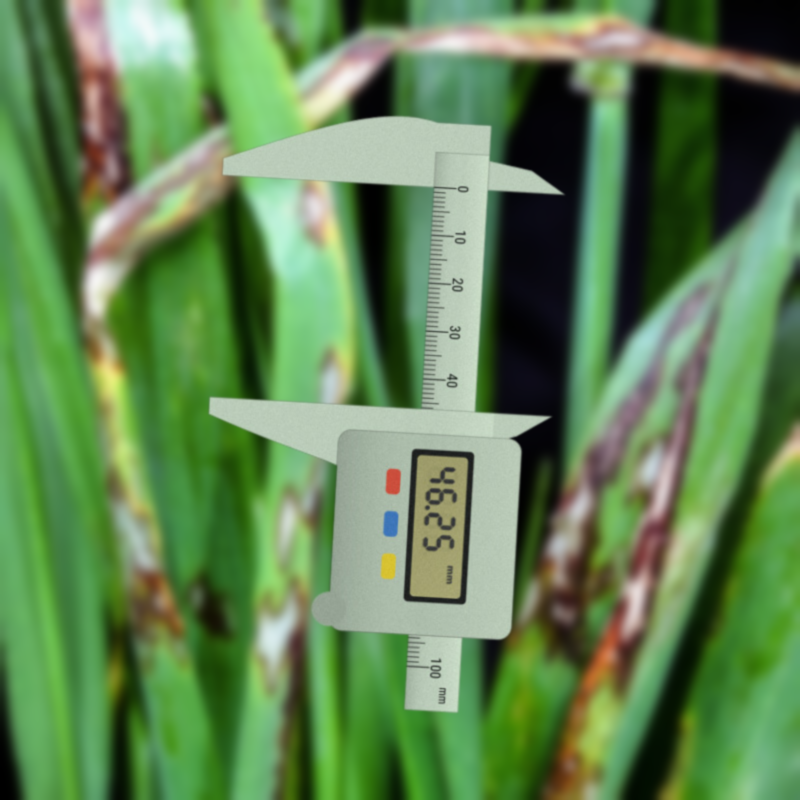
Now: 46.25
